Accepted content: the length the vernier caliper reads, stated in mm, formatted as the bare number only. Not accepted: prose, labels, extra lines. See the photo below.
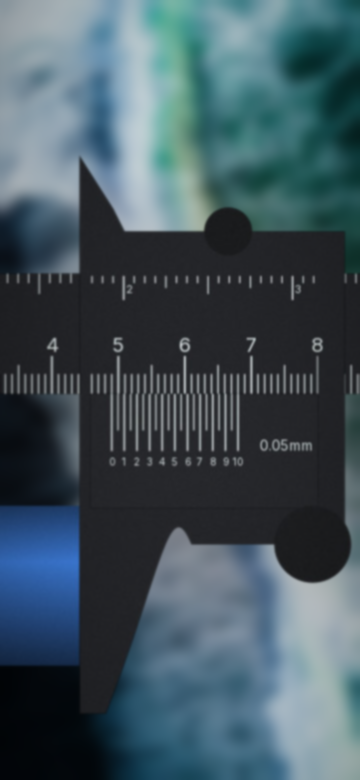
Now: 49.0
